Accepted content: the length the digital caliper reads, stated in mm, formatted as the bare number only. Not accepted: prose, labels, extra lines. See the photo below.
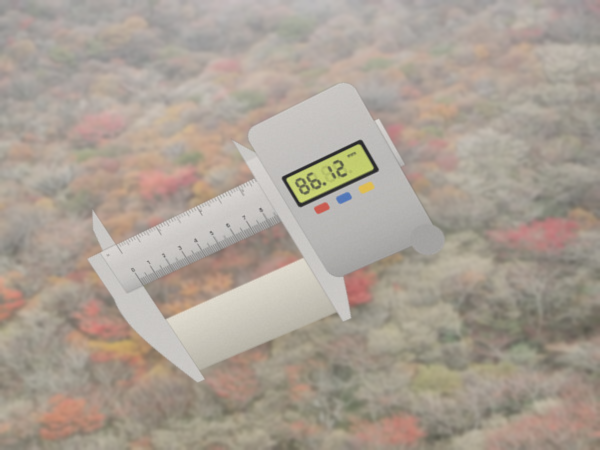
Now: 86.12
